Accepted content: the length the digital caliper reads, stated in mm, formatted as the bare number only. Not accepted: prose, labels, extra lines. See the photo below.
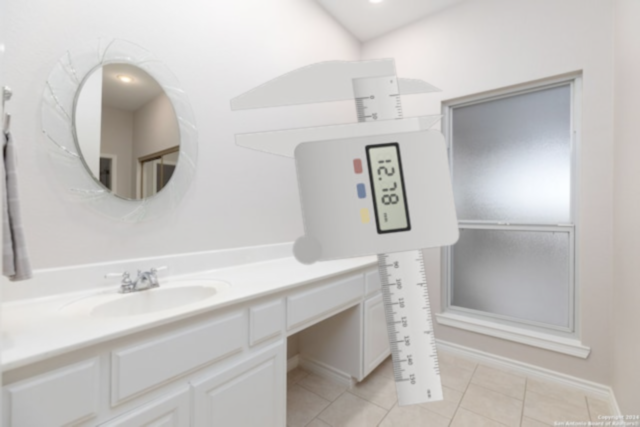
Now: 12.78
